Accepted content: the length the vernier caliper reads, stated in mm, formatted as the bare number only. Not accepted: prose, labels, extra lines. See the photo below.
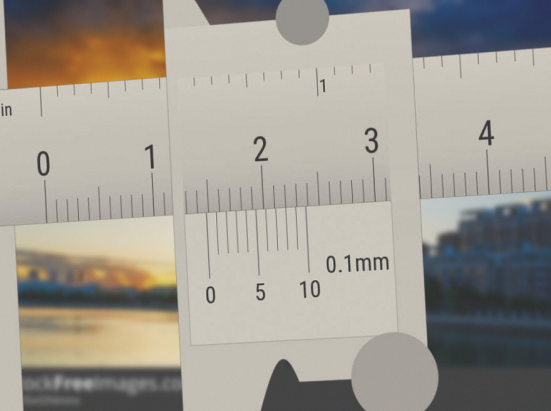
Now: 14.8
